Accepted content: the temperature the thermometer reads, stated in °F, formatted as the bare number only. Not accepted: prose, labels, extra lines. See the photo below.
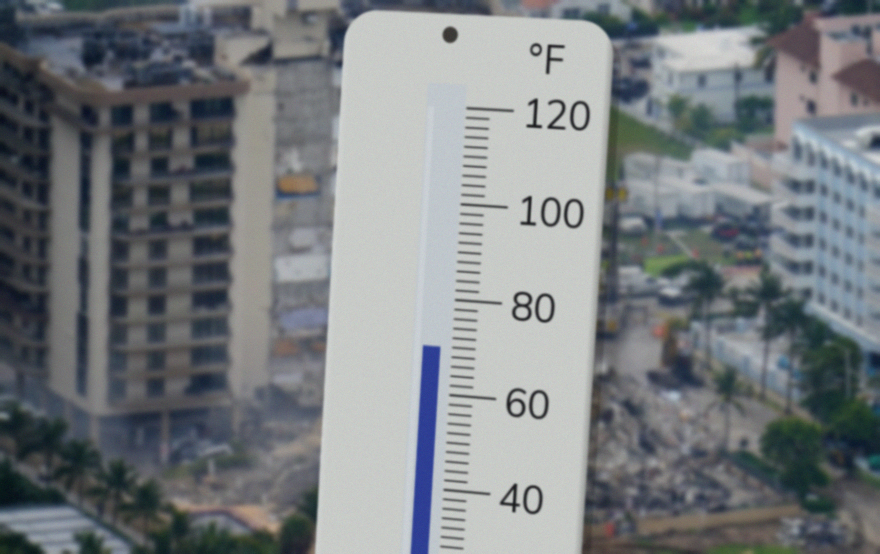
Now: 70
